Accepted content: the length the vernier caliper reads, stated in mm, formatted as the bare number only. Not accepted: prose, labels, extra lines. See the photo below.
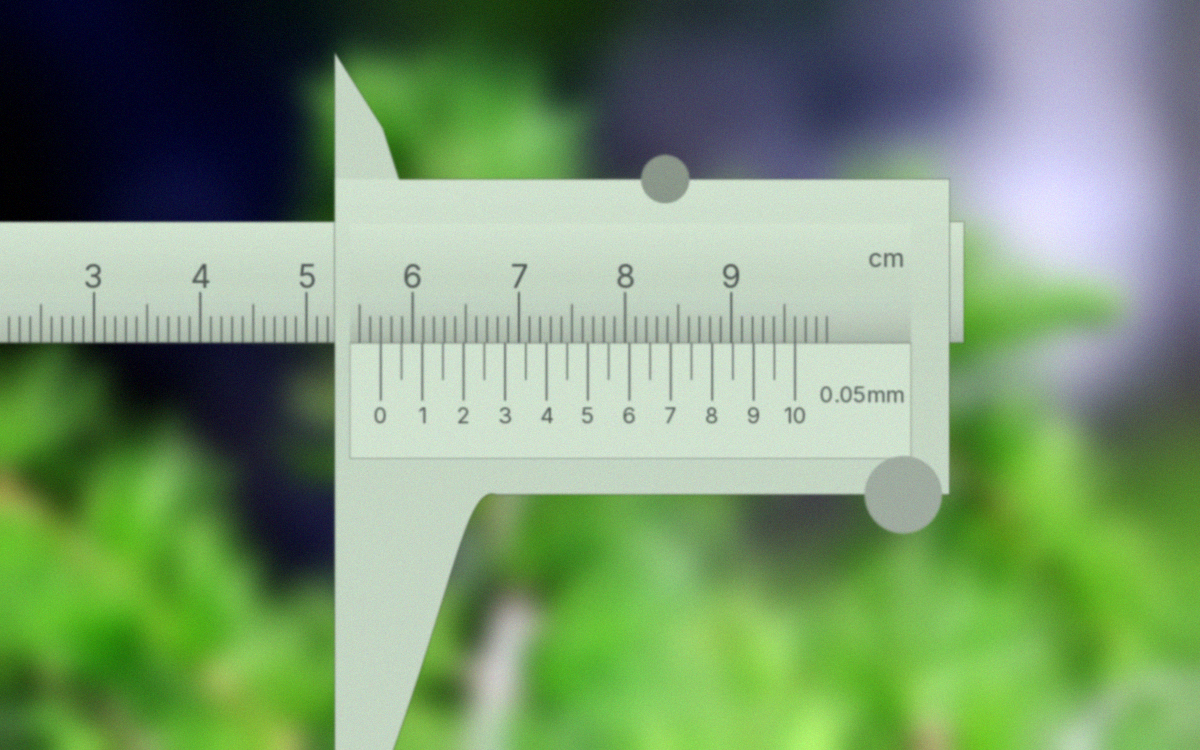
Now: 57.0
